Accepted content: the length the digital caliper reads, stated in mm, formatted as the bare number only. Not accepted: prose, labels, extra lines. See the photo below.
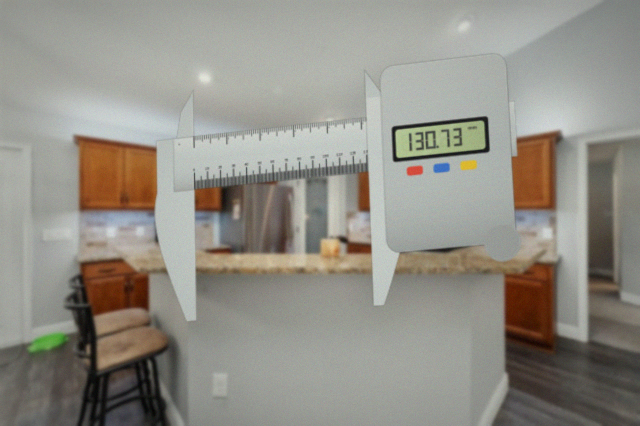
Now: 130.73
